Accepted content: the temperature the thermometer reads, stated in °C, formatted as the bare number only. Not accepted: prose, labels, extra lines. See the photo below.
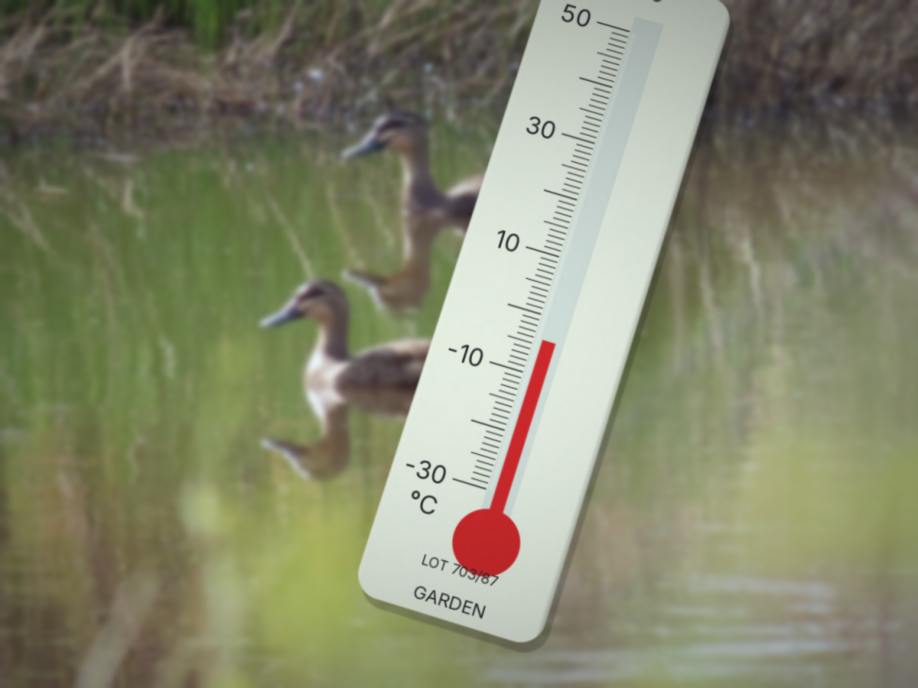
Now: -4
